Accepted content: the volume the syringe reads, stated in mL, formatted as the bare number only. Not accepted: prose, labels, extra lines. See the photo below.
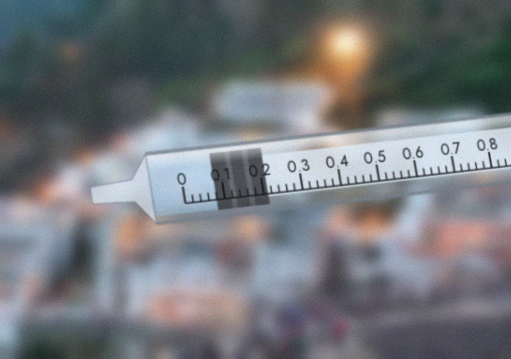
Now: 0.08
